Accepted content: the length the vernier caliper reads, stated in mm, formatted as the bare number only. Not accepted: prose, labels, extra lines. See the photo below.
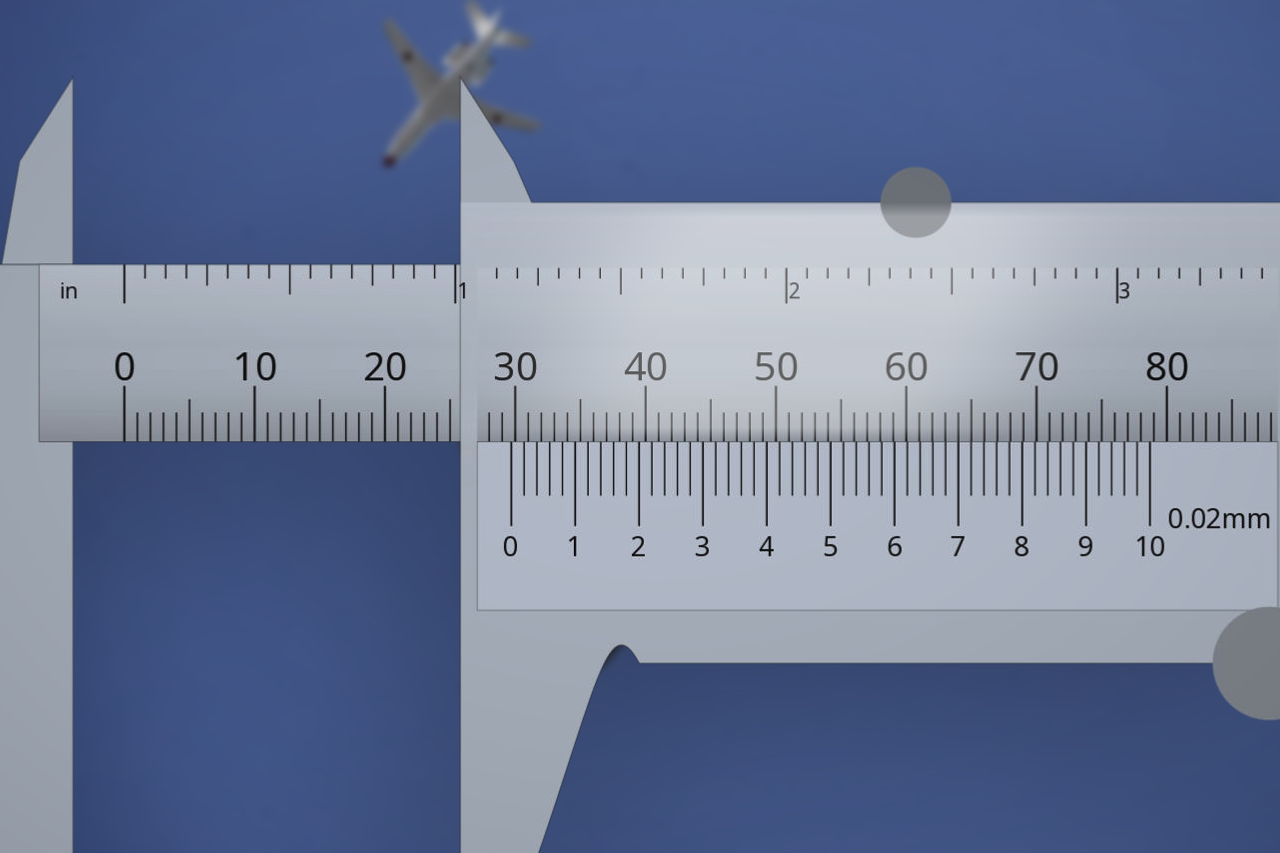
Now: 29.7
